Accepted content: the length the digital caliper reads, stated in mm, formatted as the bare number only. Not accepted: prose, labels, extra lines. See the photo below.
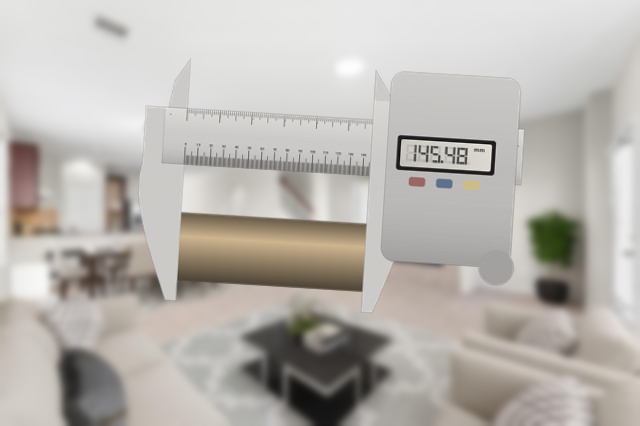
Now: 145.48
